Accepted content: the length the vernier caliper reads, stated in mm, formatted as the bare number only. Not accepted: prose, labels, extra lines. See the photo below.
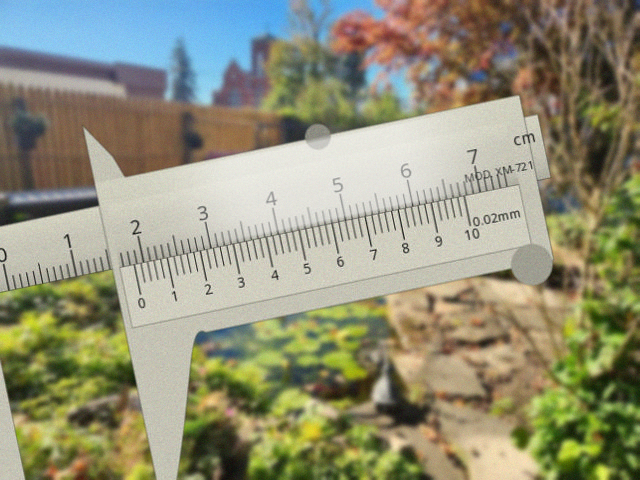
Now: 18.6
